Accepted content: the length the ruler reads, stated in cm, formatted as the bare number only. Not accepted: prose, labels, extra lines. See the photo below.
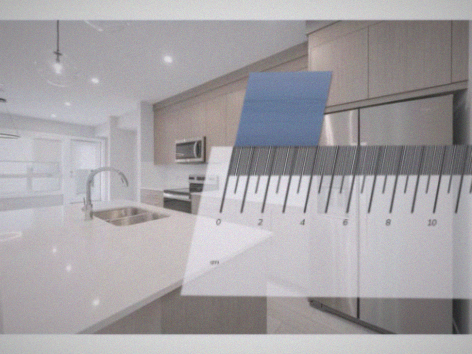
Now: 4
